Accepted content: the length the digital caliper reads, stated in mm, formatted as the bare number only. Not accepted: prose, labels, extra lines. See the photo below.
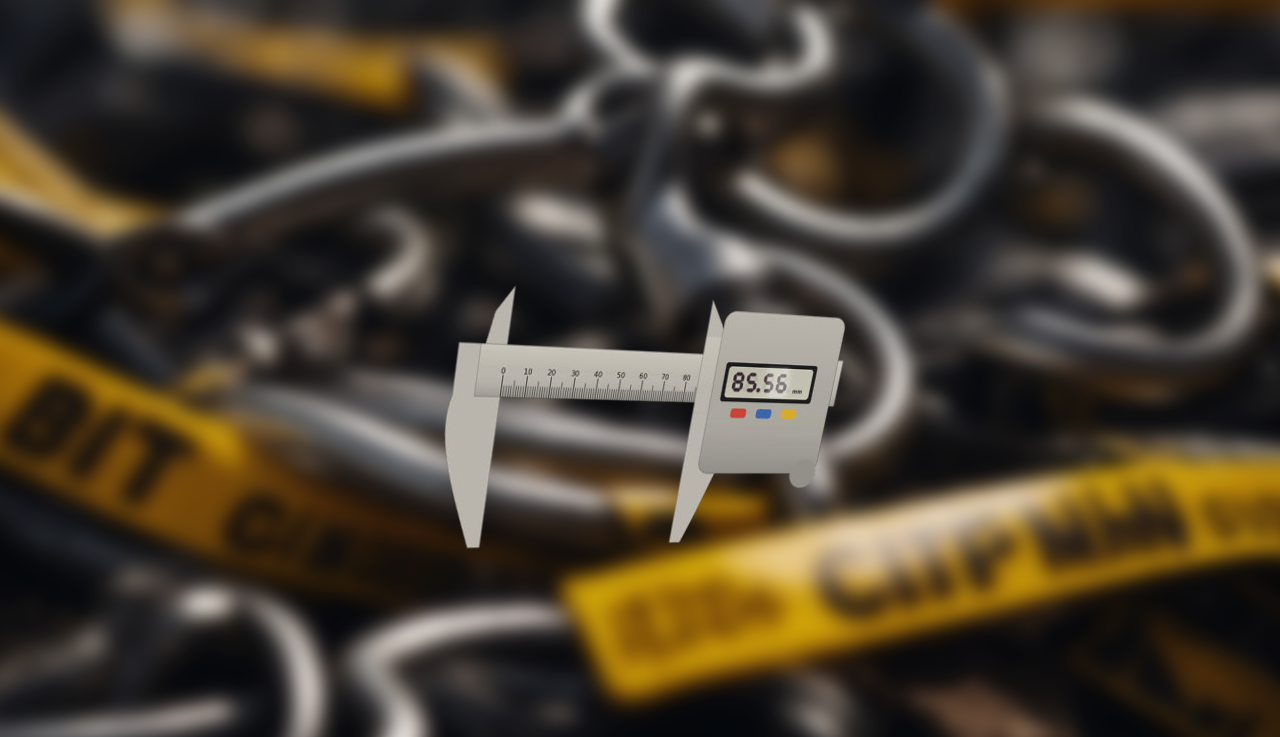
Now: 85.56
